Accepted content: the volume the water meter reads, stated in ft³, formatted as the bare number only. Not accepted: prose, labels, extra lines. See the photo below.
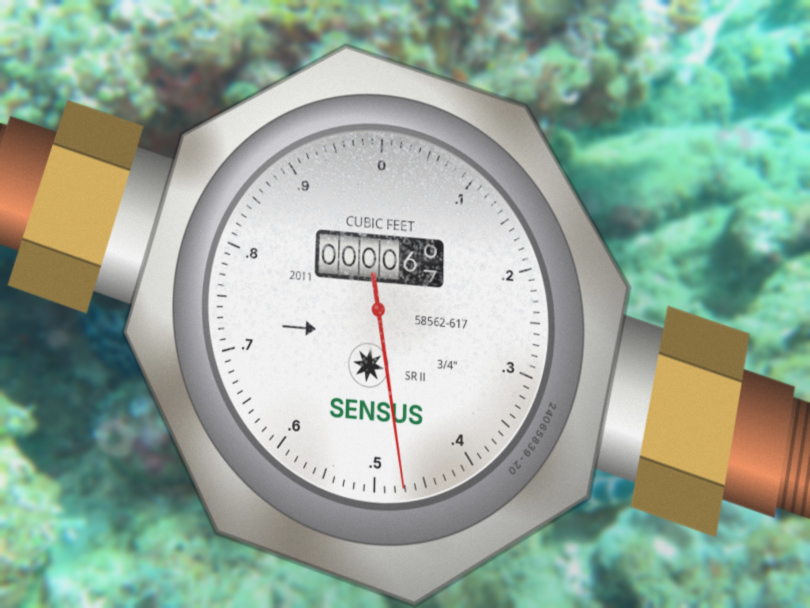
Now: 66.47
